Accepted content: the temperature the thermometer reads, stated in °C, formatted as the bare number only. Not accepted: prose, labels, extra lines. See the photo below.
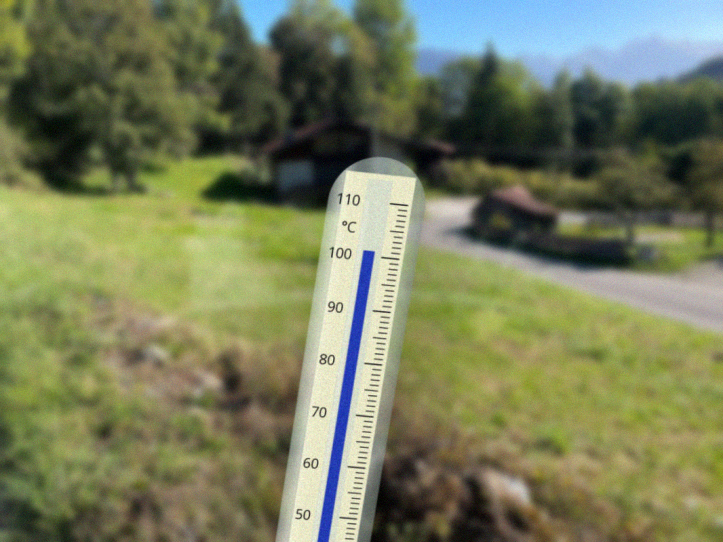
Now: 101
